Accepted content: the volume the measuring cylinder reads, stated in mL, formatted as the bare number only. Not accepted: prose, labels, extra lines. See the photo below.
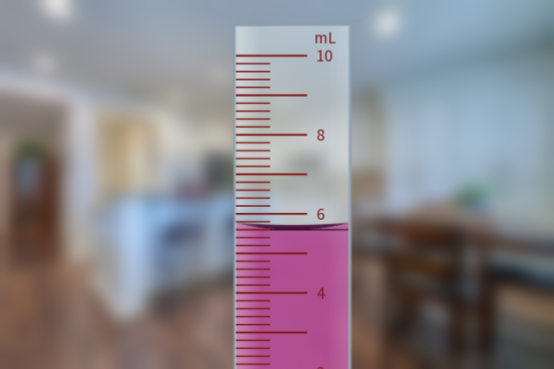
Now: 5.6
